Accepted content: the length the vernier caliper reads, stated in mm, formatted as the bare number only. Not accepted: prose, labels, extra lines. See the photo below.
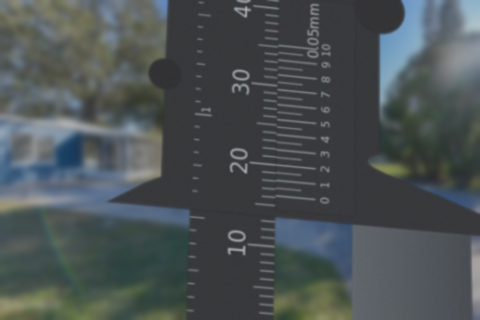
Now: 16.2
